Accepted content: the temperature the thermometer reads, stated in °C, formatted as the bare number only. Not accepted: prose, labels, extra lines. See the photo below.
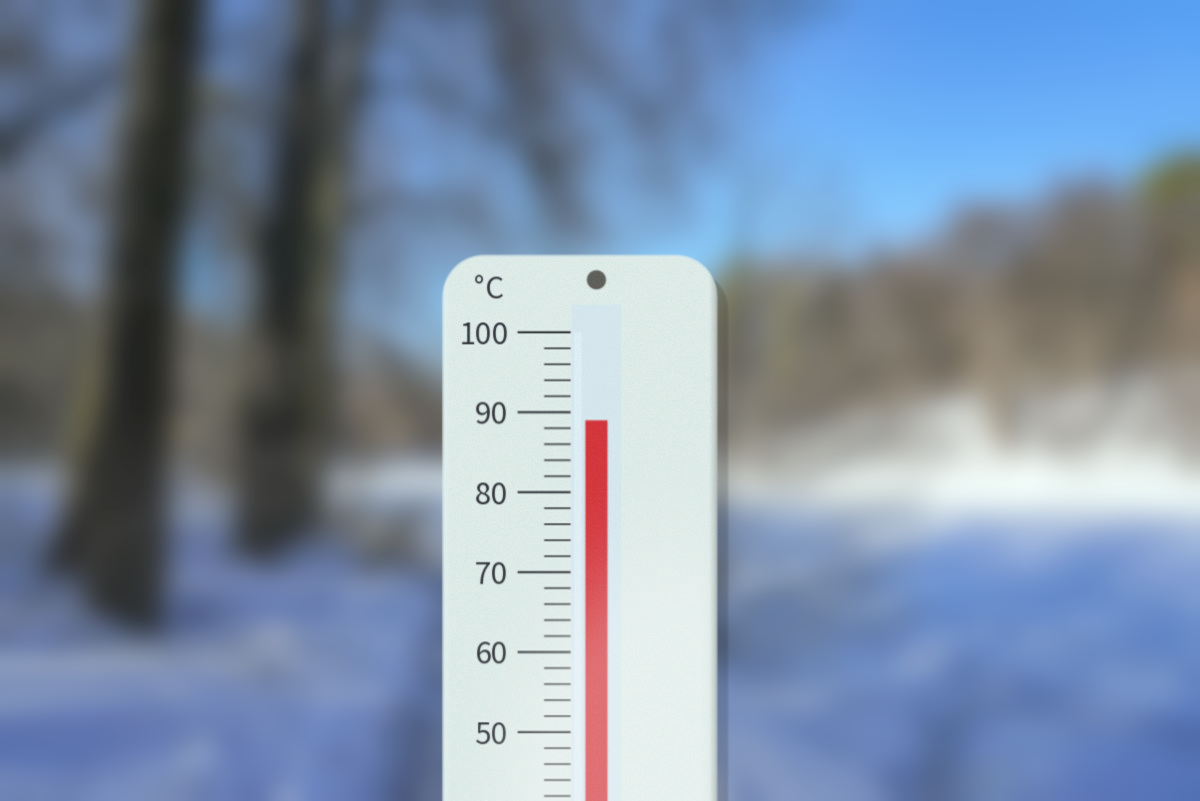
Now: 89
